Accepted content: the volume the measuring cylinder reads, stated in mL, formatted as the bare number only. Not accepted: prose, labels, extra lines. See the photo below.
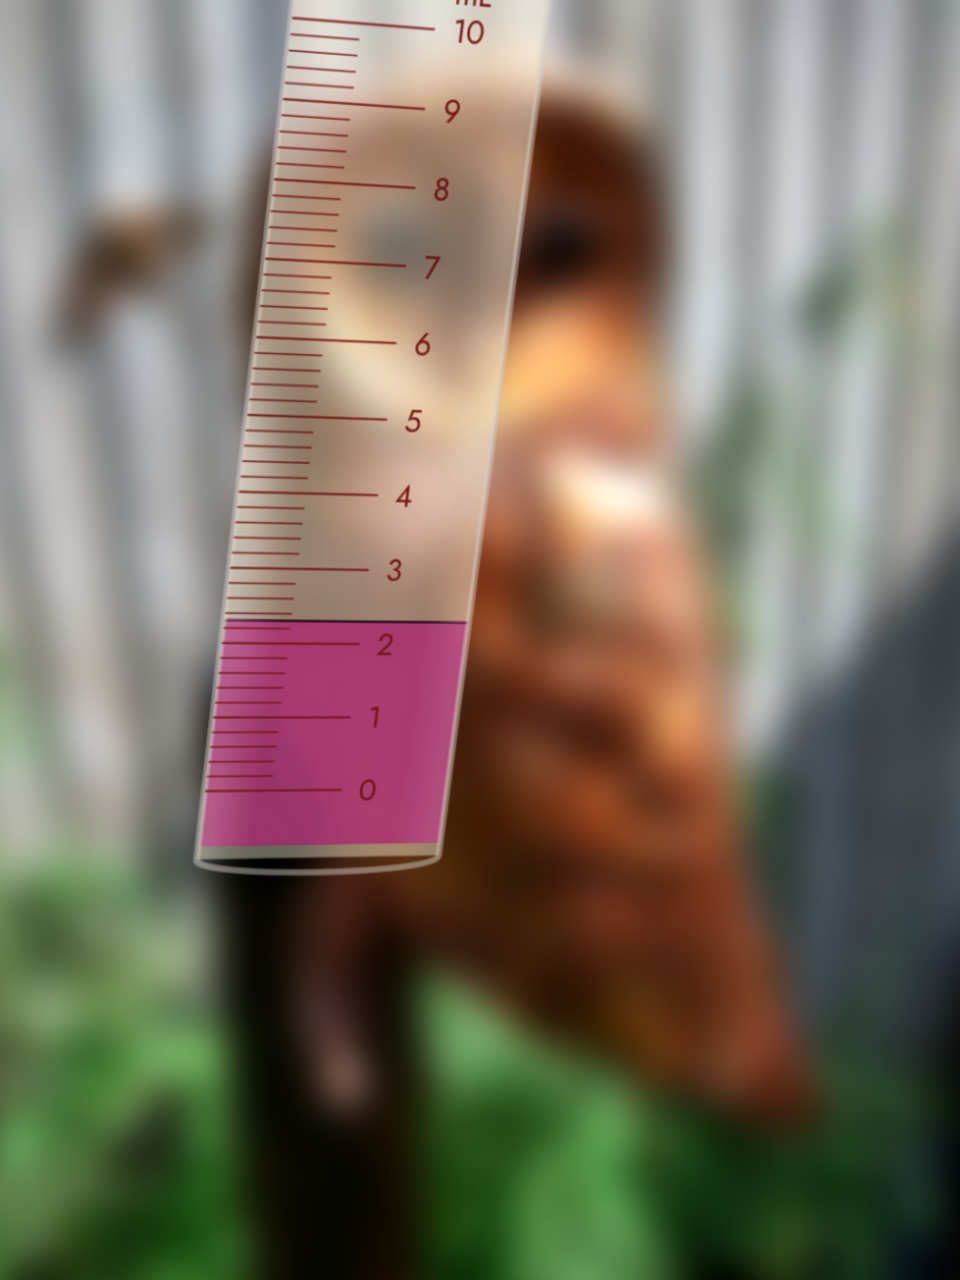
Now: 2.3
